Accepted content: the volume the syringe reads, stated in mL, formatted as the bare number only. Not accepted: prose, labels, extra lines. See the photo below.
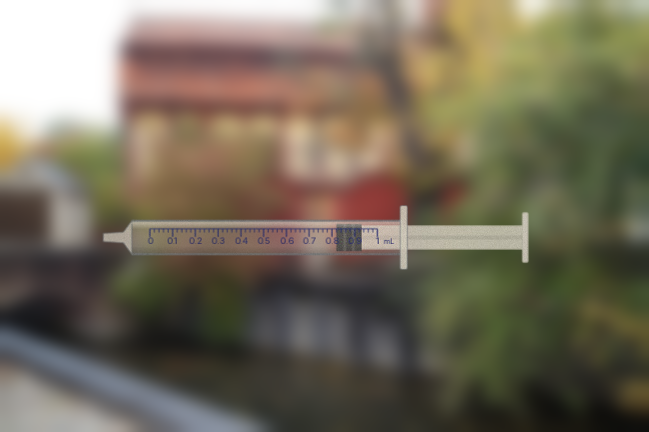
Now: 0.82
